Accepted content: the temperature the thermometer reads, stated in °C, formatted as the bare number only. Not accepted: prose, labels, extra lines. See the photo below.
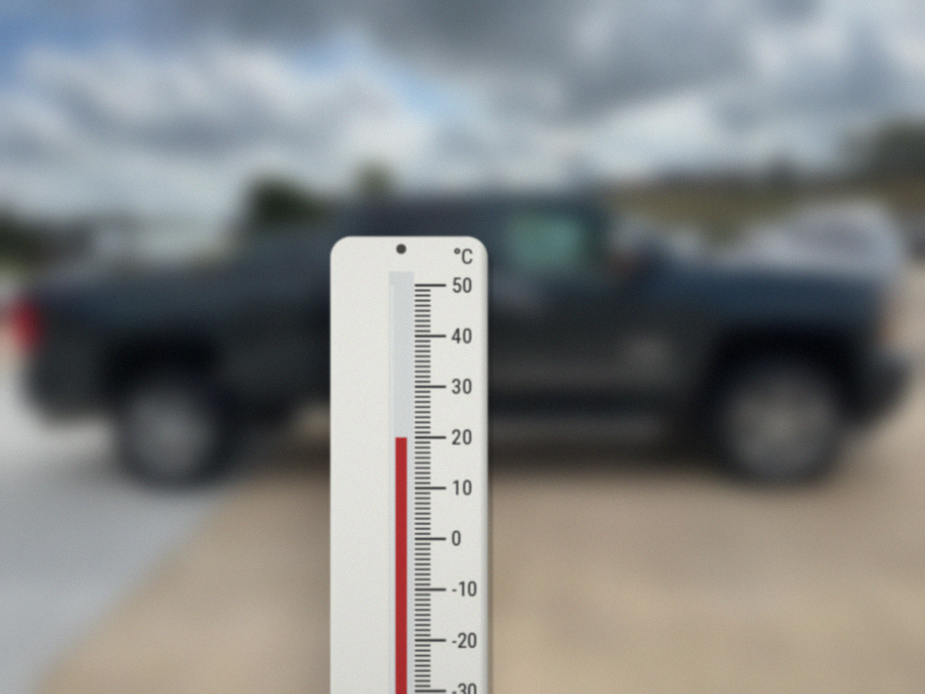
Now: 20
